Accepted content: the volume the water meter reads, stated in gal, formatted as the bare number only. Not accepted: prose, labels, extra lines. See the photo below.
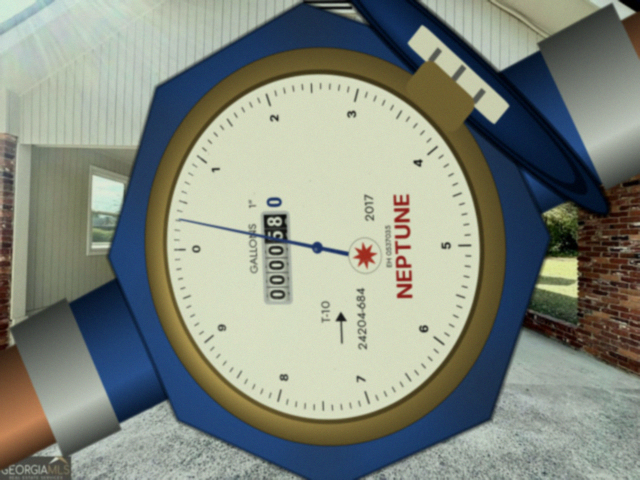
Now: 580.3
